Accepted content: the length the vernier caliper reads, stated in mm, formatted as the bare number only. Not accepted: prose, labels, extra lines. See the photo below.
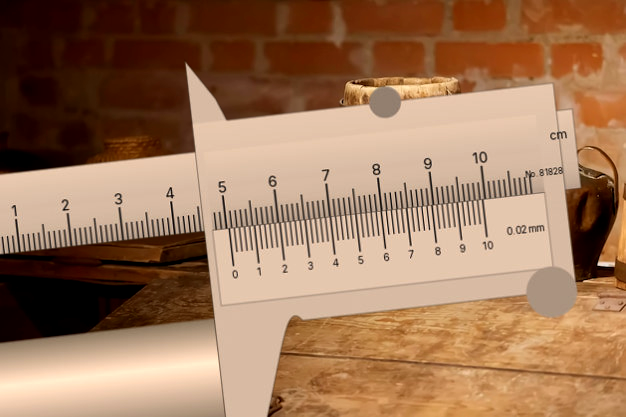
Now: 50.5
